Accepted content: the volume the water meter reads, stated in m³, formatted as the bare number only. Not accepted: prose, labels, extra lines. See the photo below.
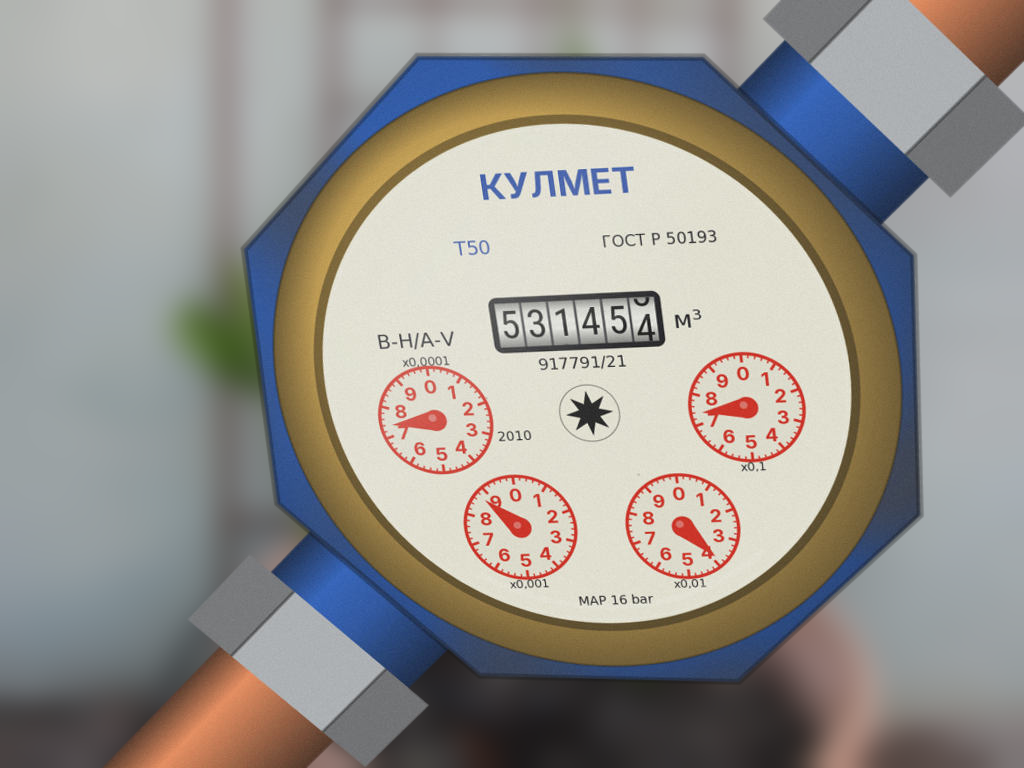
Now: 531453.7387
